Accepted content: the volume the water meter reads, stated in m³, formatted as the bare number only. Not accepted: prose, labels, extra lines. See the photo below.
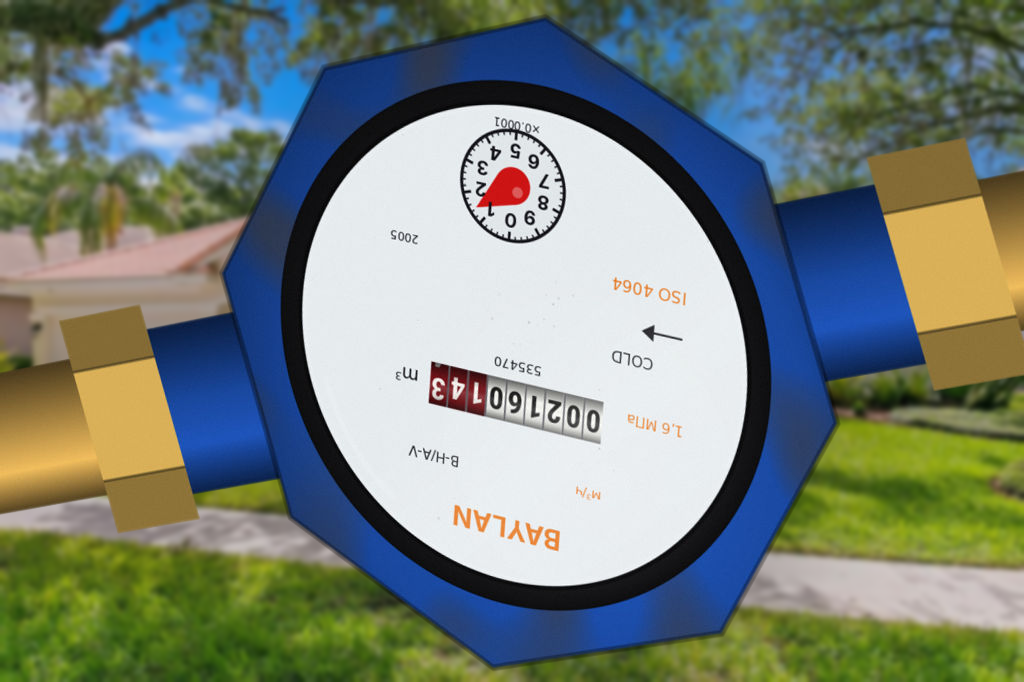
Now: 2160.1431
